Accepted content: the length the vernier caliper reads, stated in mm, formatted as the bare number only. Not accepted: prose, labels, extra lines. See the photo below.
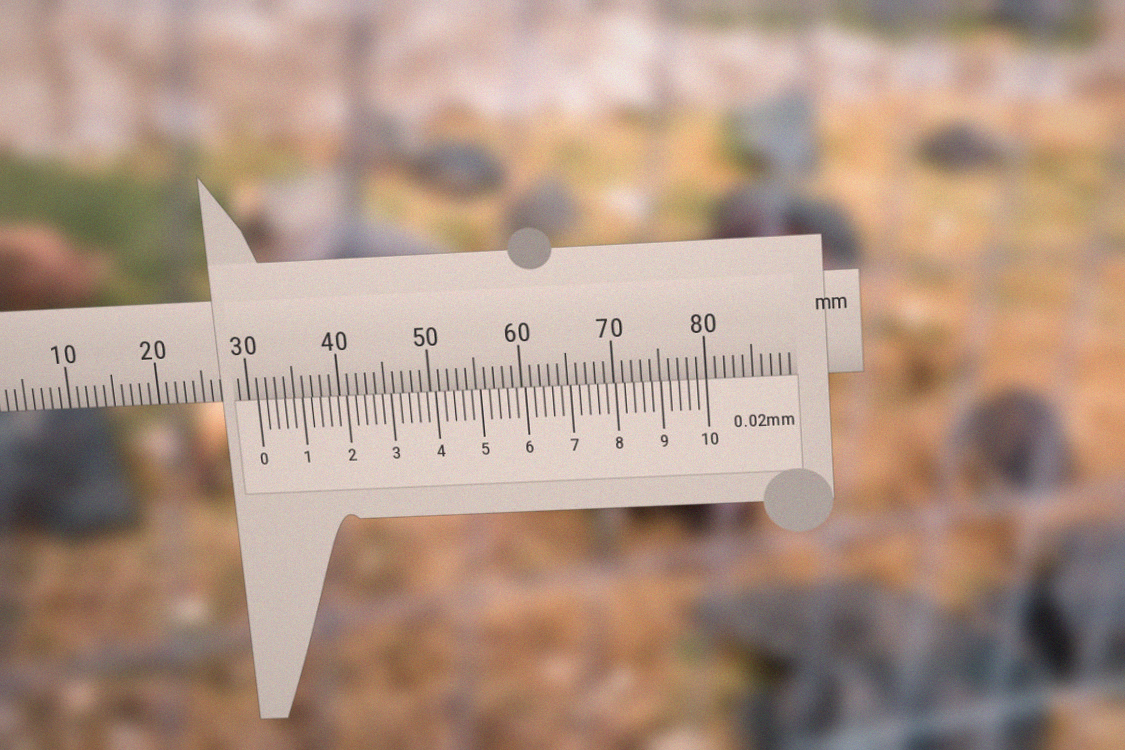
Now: 31.0
